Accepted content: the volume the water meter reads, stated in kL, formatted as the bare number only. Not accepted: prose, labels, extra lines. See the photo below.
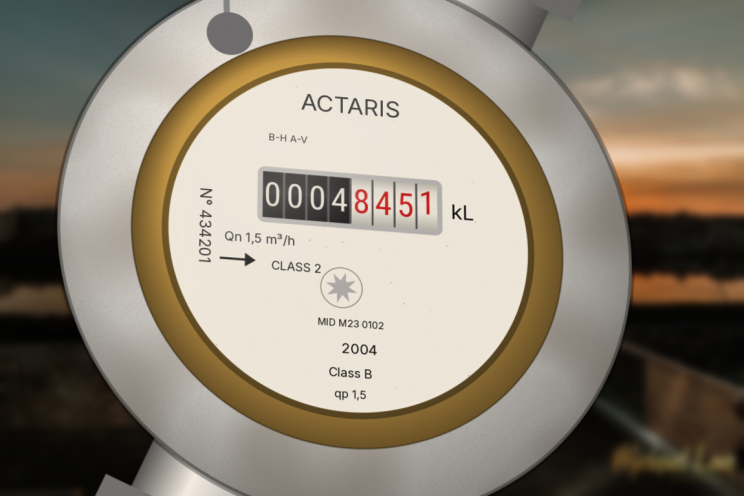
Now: 4.8451
